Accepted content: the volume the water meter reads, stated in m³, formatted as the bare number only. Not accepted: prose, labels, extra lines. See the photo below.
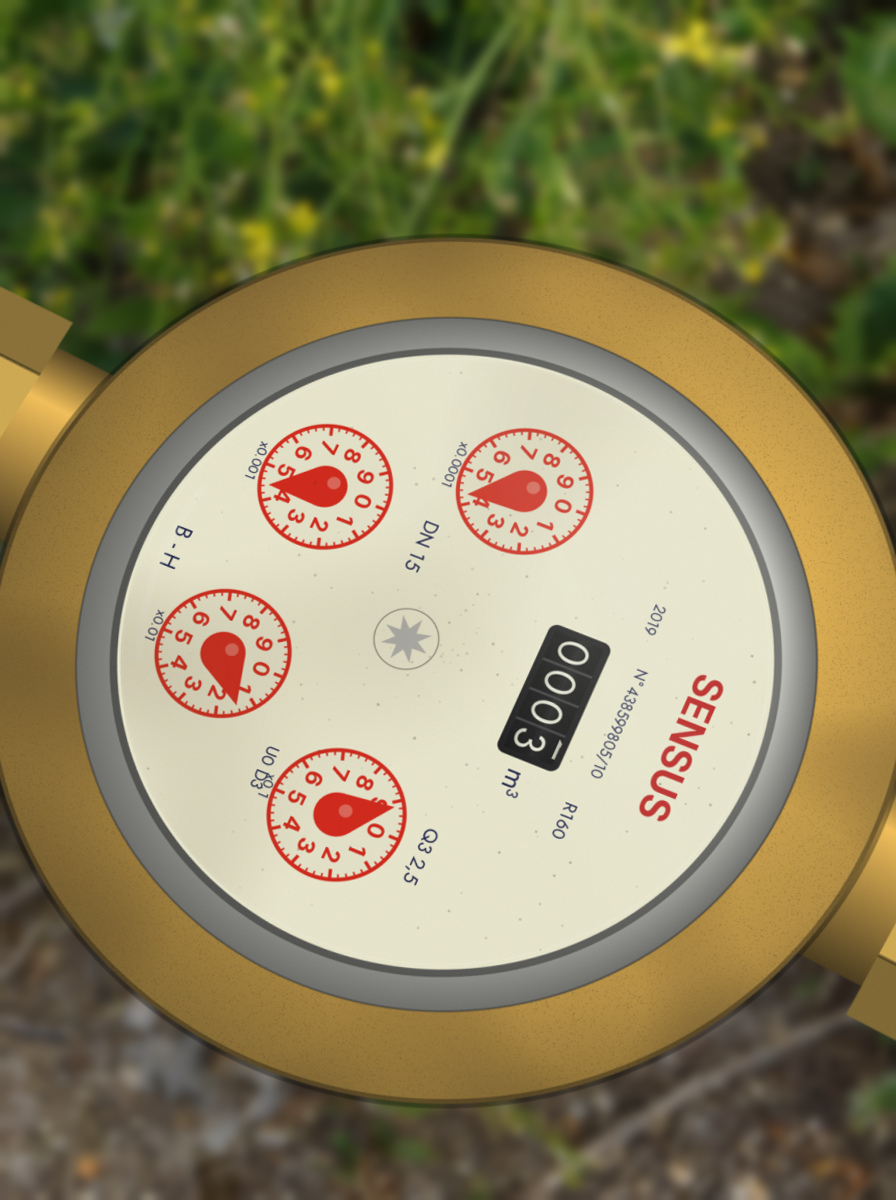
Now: 2.9144
